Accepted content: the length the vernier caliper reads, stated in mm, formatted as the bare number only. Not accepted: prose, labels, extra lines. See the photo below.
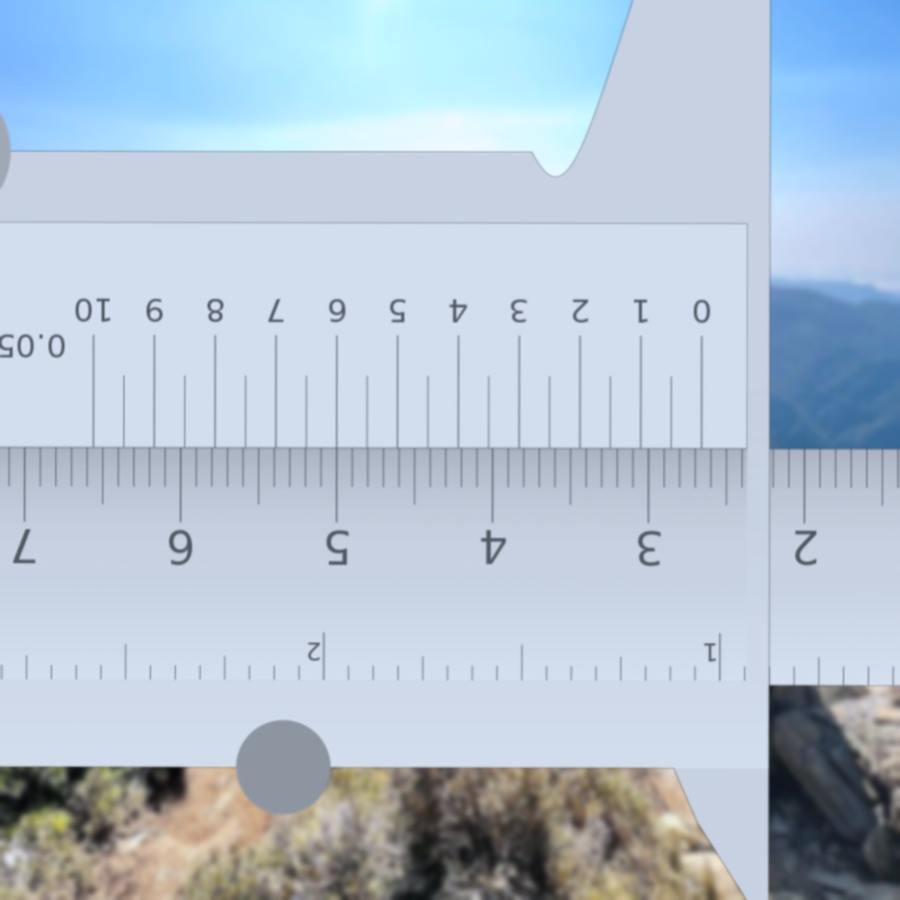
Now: 26.6
